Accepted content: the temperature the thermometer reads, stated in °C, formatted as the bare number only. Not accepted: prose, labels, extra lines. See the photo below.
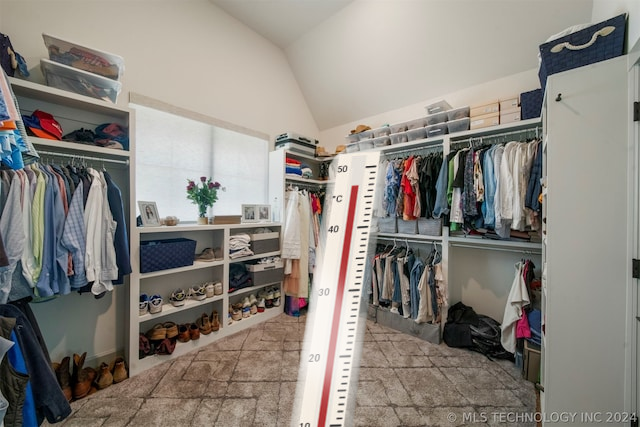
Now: 47
